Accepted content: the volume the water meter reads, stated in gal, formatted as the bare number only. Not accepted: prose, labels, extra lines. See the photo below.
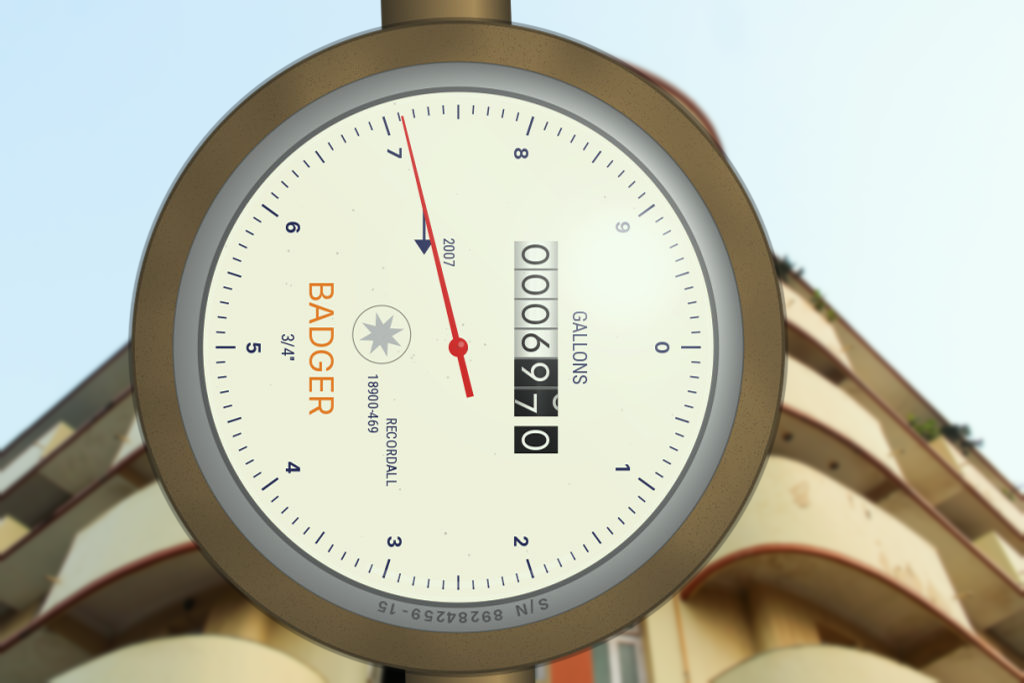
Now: 6967.1
